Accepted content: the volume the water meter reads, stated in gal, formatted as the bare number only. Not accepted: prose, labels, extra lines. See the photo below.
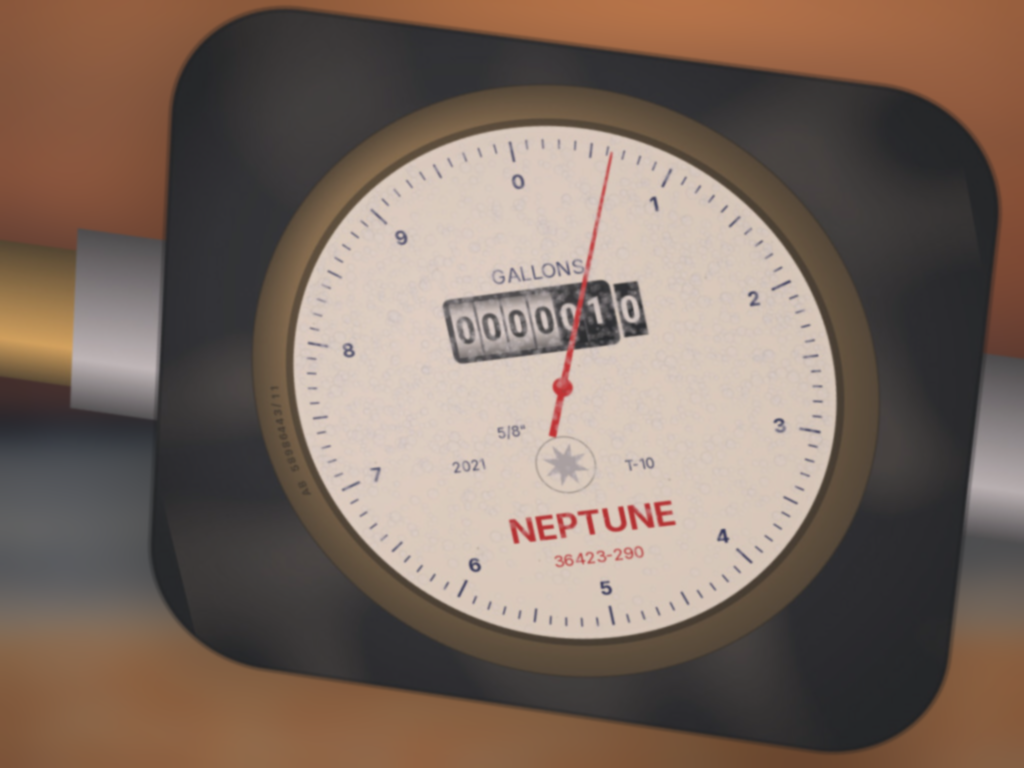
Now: 10.6
